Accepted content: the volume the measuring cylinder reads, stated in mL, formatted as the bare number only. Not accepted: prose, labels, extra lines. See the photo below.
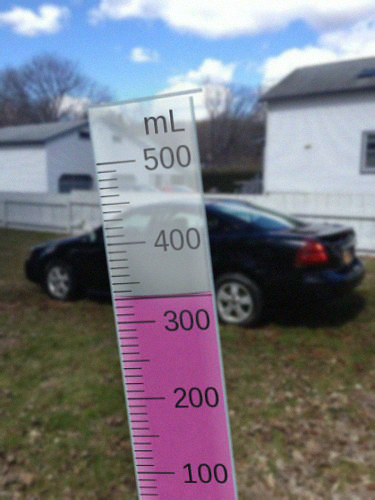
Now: 330
